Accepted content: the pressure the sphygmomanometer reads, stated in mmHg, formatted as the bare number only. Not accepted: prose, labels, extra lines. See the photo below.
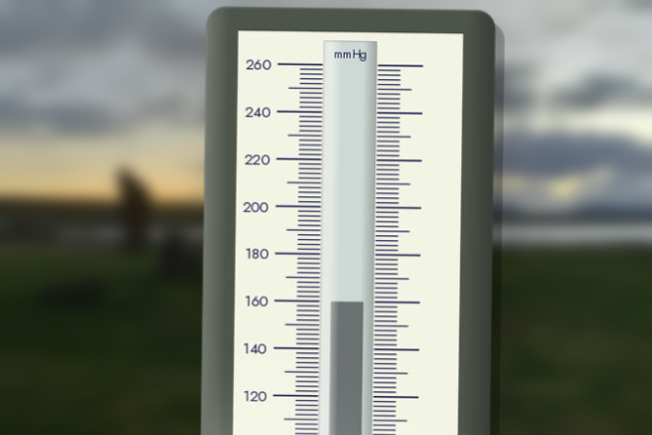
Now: 160
